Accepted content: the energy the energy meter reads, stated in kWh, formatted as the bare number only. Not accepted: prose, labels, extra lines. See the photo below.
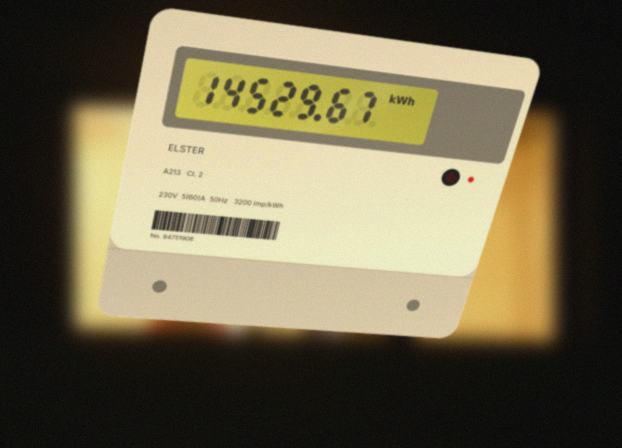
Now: 14529.67
